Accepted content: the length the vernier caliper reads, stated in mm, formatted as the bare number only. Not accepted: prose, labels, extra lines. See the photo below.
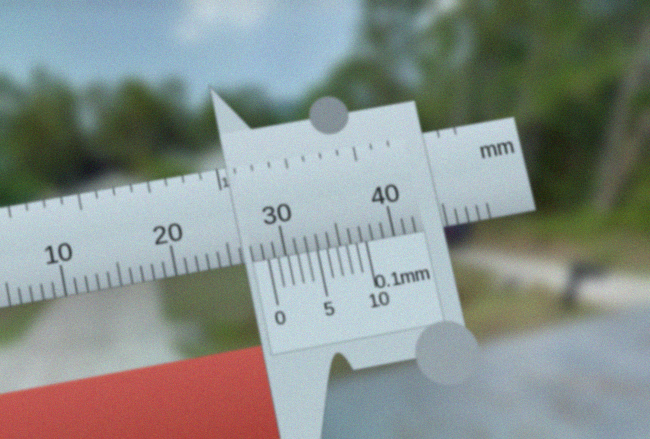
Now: 28.4
